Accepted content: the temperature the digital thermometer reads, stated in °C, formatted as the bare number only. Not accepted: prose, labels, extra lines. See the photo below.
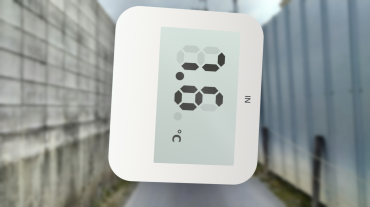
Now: 7.6
